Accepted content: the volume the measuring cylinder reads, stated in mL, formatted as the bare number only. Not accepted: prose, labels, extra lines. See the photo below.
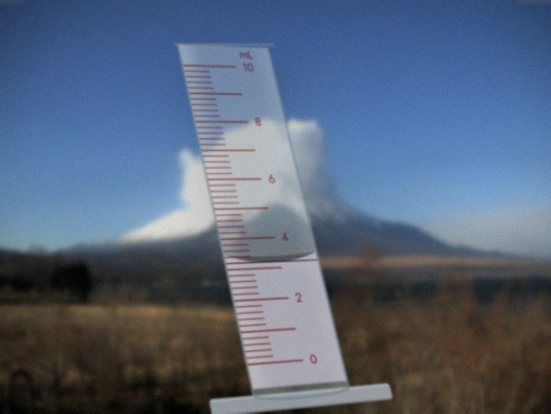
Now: 3.2
